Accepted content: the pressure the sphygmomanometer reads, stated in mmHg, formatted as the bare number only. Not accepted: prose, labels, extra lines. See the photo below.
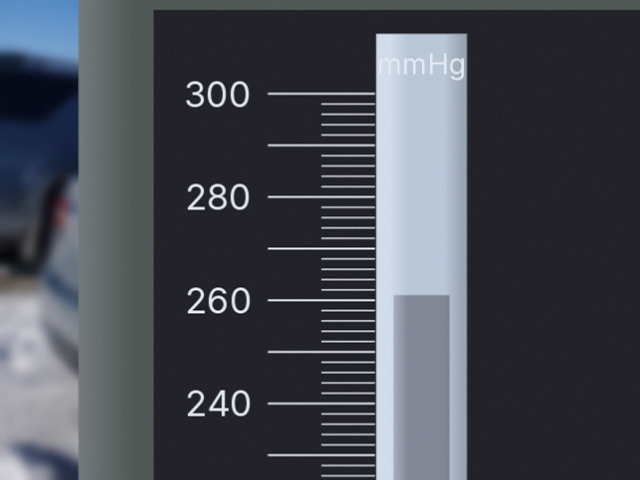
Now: 261
